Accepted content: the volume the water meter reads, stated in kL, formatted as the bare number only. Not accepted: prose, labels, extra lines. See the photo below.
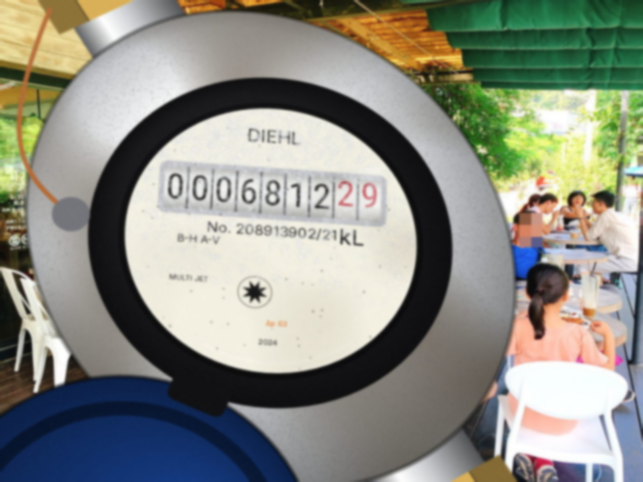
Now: 6812.29
